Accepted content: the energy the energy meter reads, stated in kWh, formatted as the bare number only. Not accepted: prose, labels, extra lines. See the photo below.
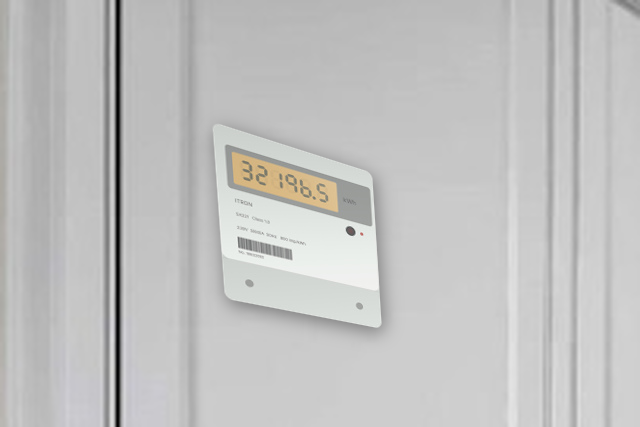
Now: 32196.5
